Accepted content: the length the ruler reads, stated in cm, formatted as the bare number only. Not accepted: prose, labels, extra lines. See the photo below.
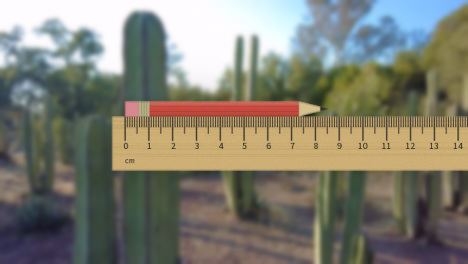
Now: 8.5
